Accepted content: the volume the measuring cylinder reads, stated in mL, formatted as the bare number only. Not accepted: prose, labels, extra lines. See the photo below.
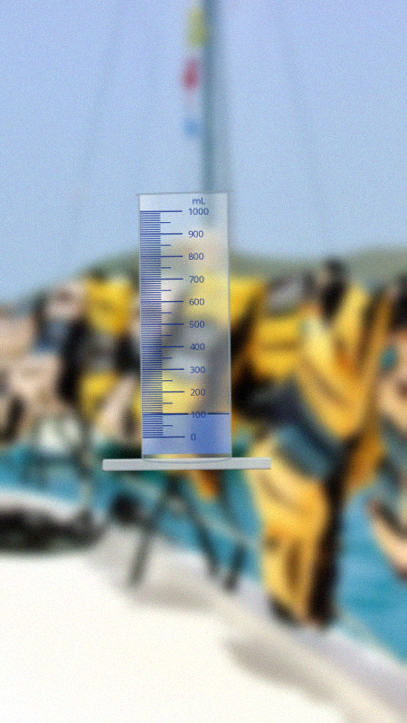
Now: 100
